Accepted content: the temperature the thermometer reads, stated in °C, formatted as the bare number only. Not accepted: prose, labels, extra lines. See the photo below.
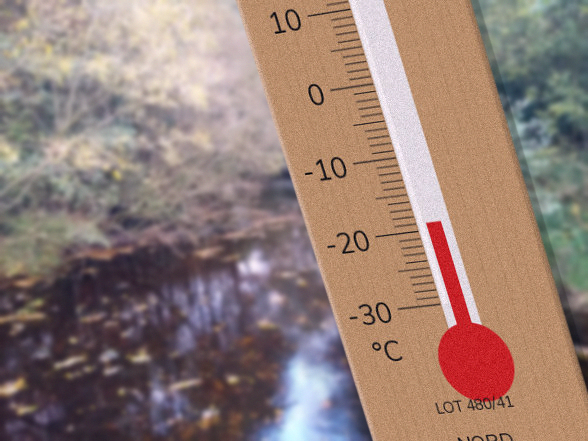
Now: -19
